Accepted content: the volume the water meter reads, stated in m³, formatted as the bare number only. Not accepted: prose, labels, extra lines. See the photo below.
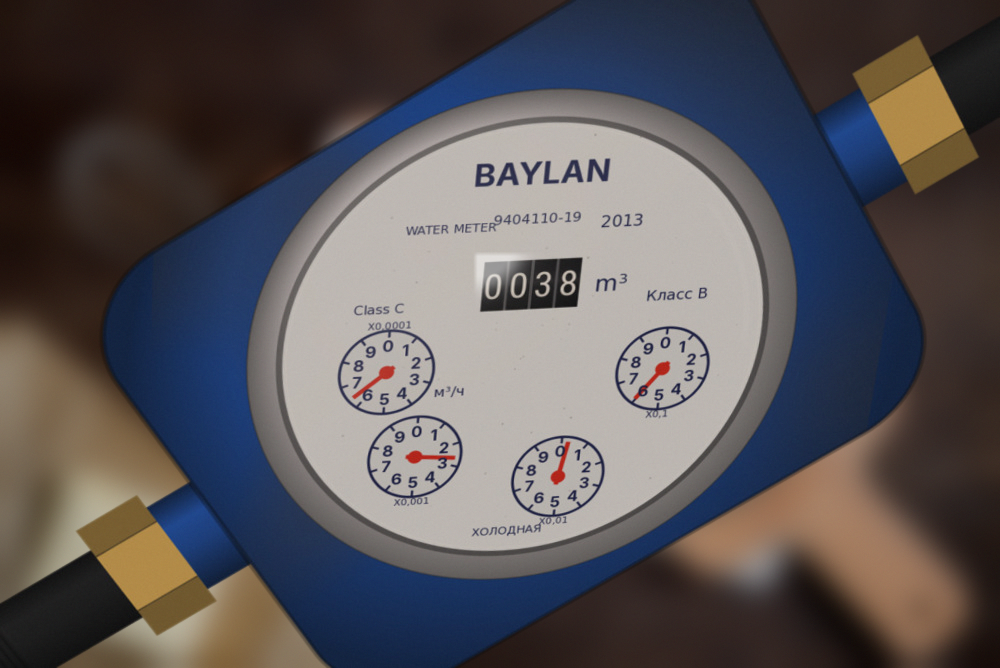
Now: 38.6026
